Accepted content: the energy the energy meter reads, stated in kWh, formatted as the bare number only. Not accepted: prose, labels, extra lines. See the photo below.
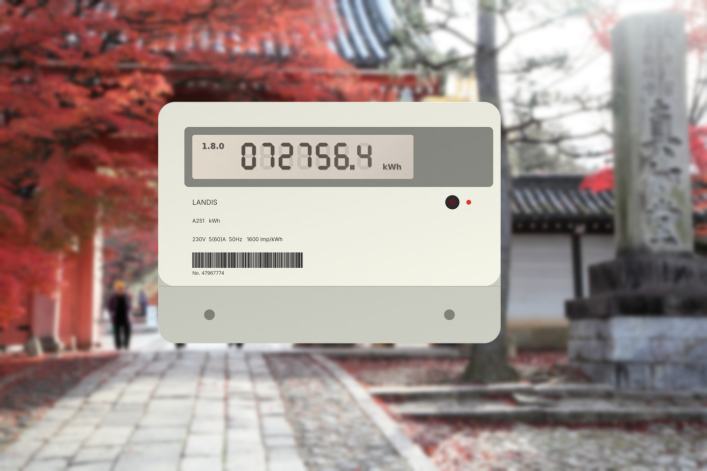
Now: 72756.4
